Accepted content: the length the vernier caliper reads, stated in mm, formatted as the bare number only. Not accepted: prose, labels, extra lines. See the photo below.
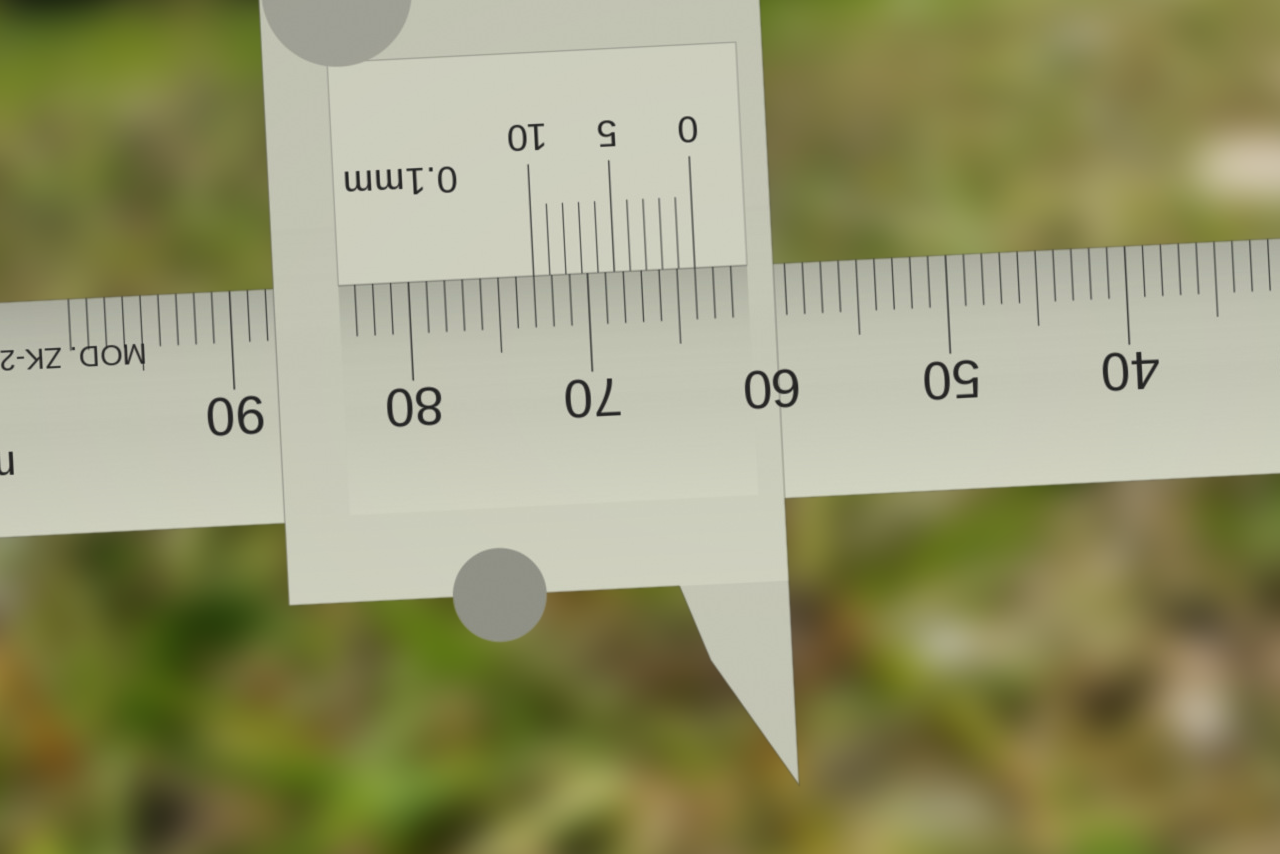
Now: 64.0
